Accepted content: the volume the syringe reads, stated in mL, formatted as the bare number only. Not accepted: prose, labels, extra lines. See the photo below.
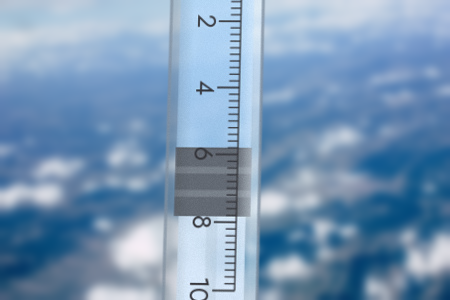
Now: 5.8
